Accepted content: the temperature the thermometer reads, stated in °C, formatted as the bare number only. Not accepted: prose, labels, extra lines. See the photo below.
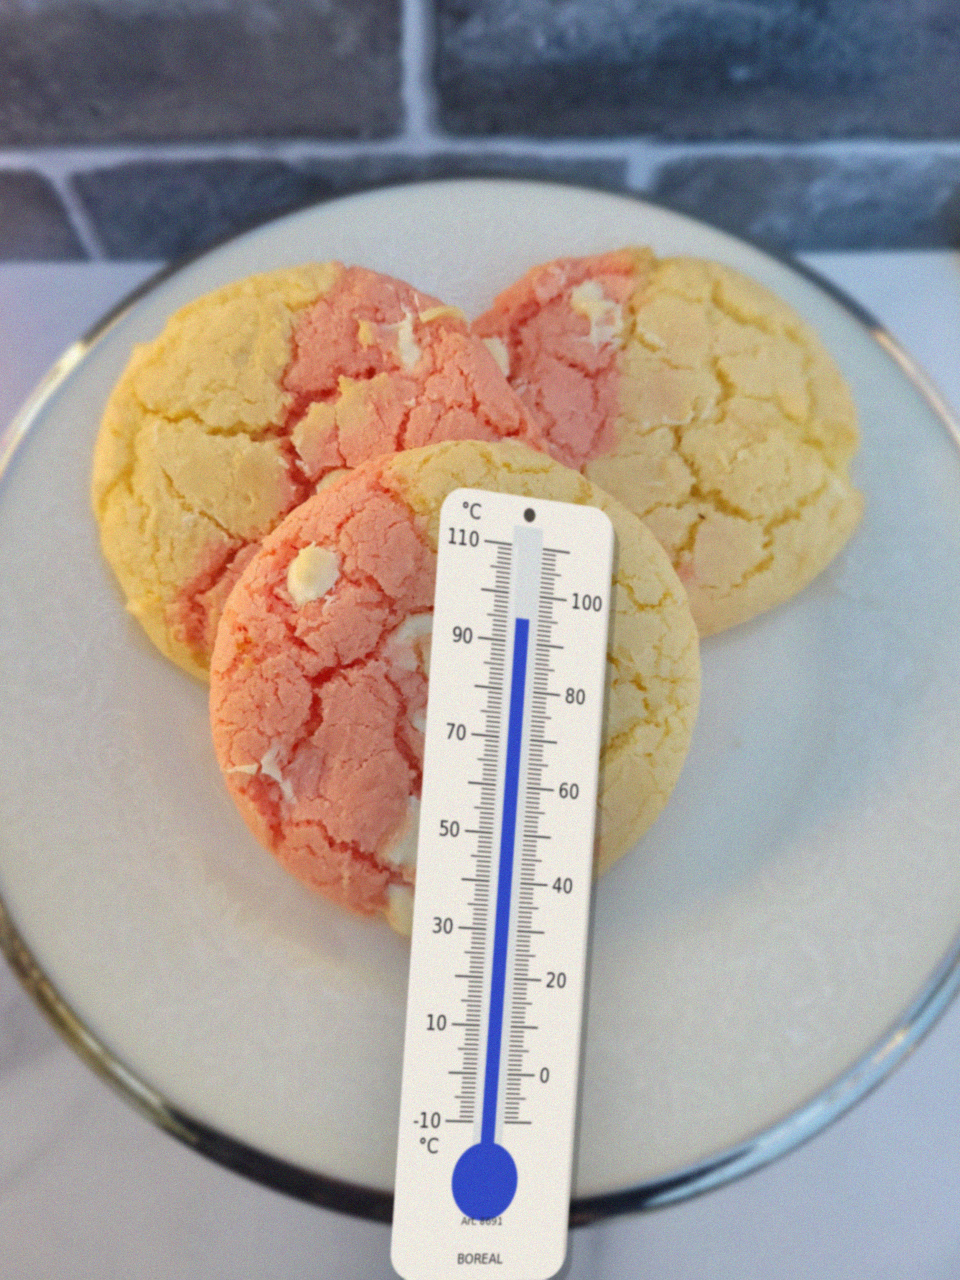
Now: 95
